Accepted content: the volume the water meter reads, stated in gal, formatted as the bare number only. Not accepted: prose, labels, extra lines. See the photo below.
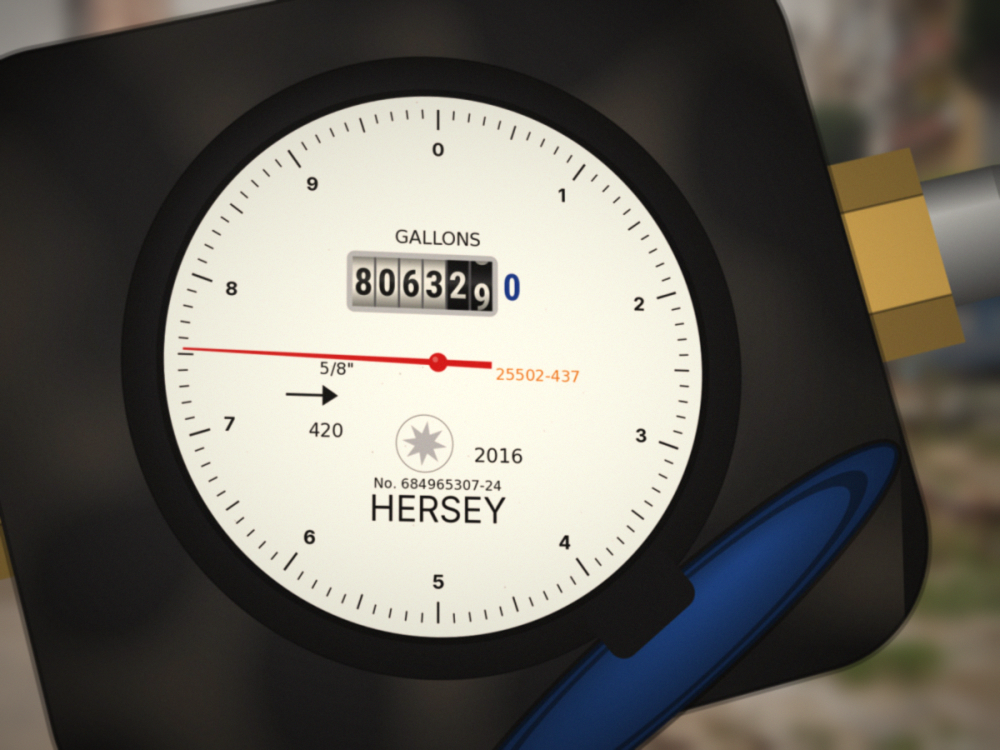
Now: 8063287.5
